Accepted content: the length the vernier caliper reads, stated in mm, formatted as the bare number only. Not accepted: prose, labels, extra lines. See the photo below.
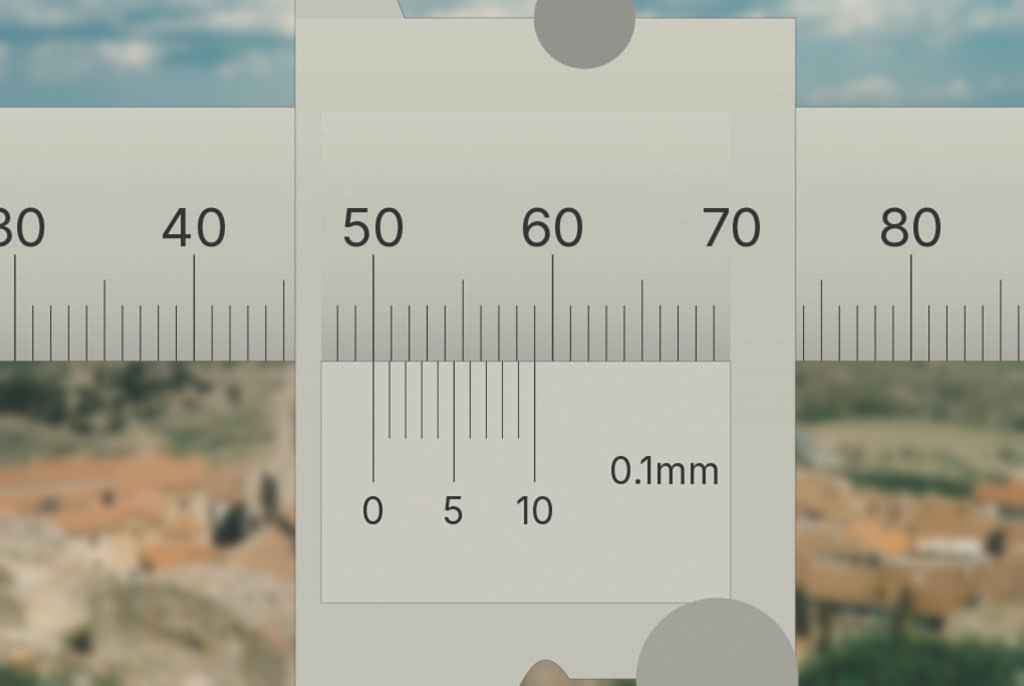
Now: 50.0
